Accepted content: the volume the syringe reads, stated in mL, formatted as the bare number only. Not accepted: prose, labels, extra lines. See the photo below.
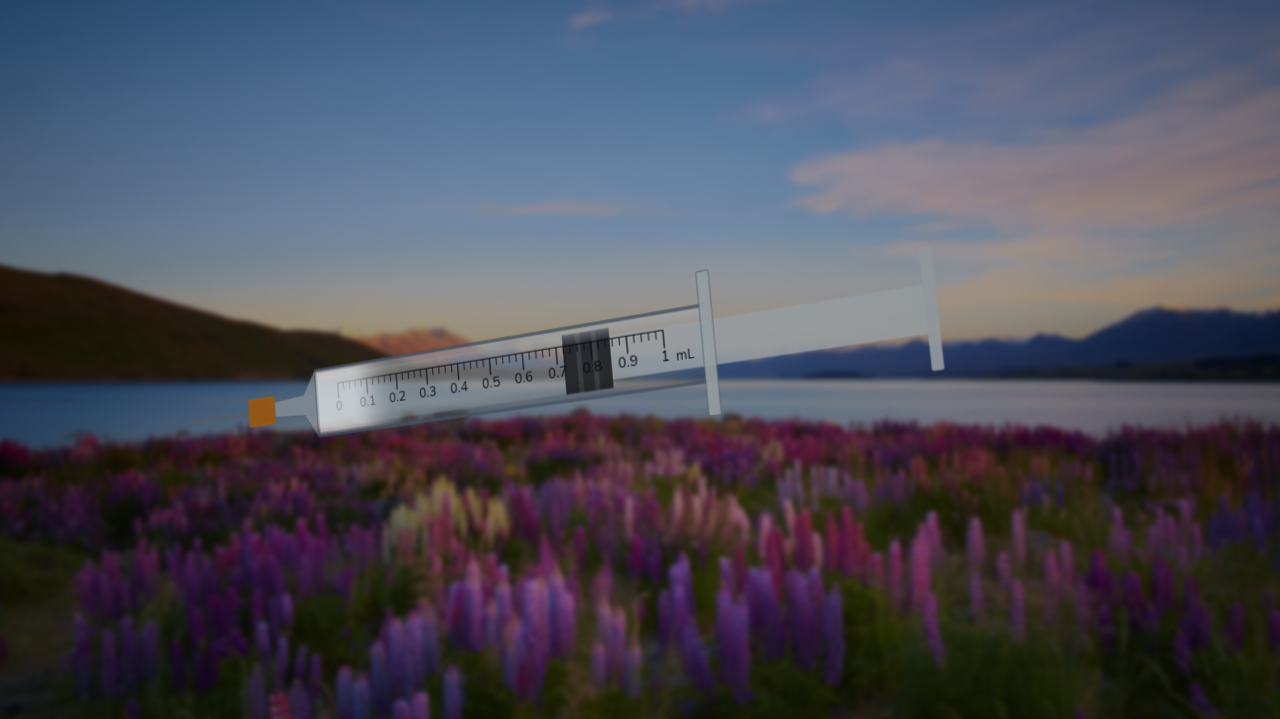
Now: 0.72
